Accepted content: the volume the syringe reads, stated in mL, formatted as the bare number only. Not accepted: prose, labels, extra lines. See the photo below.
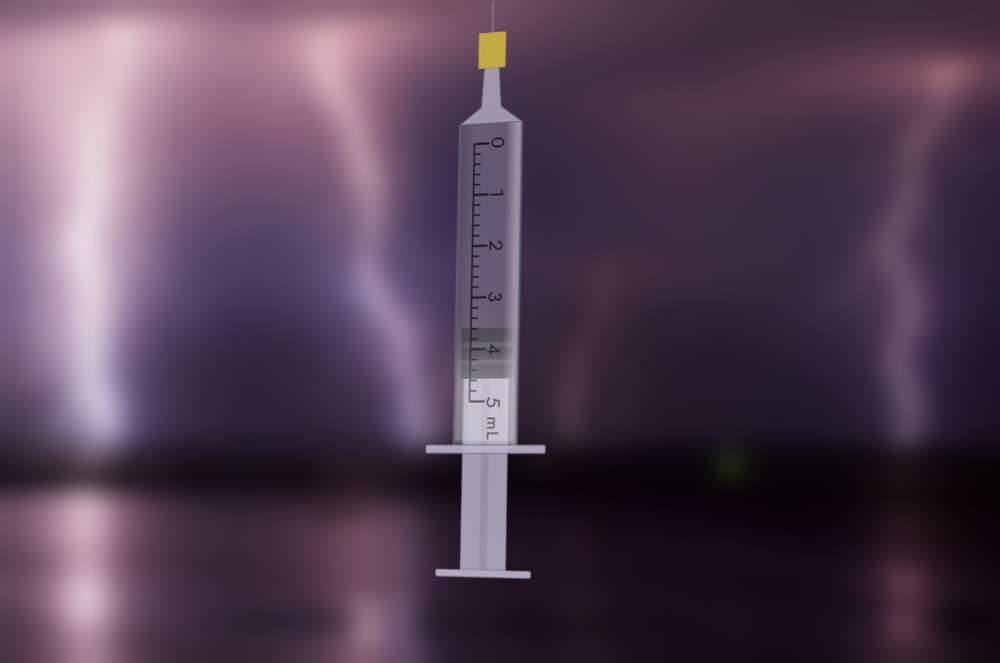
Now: 3.6
